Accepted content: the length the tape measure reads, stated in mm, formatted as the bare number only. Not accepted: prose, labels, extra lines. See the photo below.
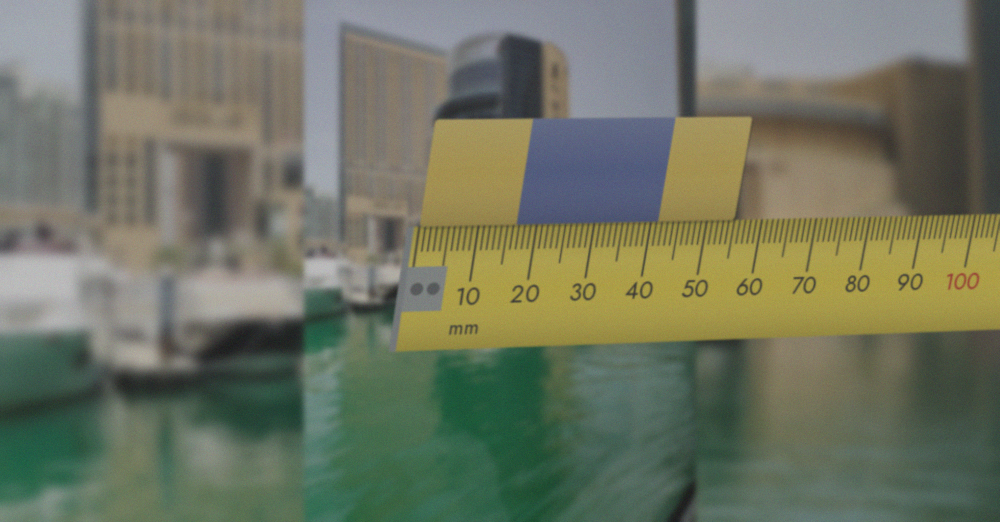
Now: 55
